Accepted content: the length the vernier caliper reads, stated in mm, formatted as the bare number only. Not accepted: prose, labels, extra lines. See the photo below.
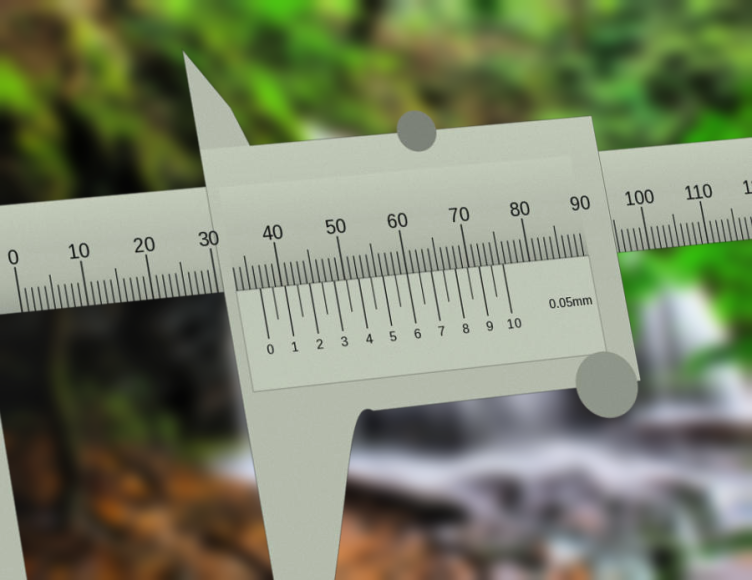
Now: 36.6
